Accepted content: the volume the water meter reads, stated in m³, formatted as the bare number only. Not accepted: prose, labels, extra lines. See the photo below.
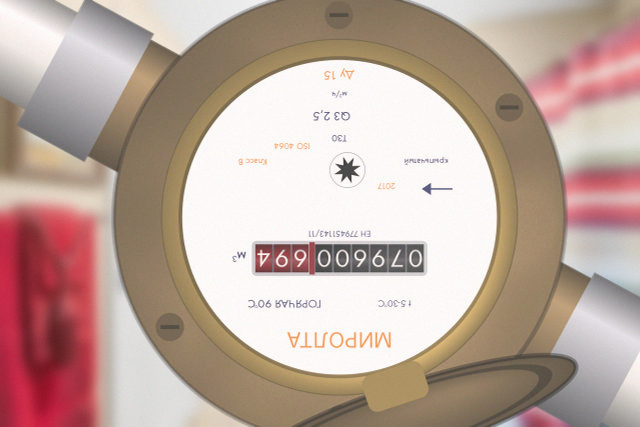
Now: 79600.694
